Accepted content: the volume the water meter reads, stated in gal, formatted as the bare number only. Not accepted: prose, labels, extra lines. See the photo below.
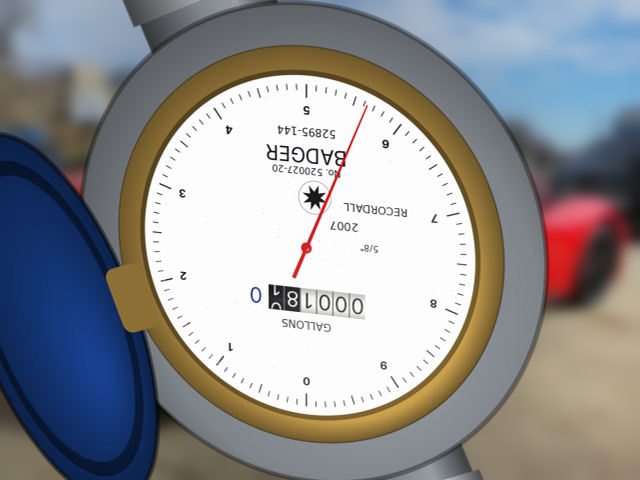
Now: 1805.6
